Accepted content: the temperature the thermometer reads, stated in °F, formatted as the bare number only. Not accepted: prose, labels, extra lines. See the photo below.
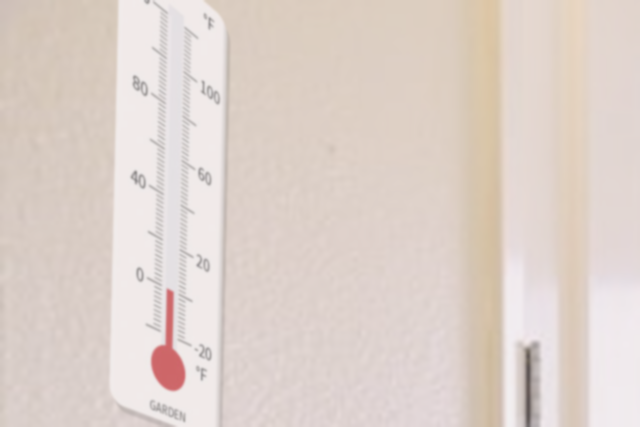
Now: 0
